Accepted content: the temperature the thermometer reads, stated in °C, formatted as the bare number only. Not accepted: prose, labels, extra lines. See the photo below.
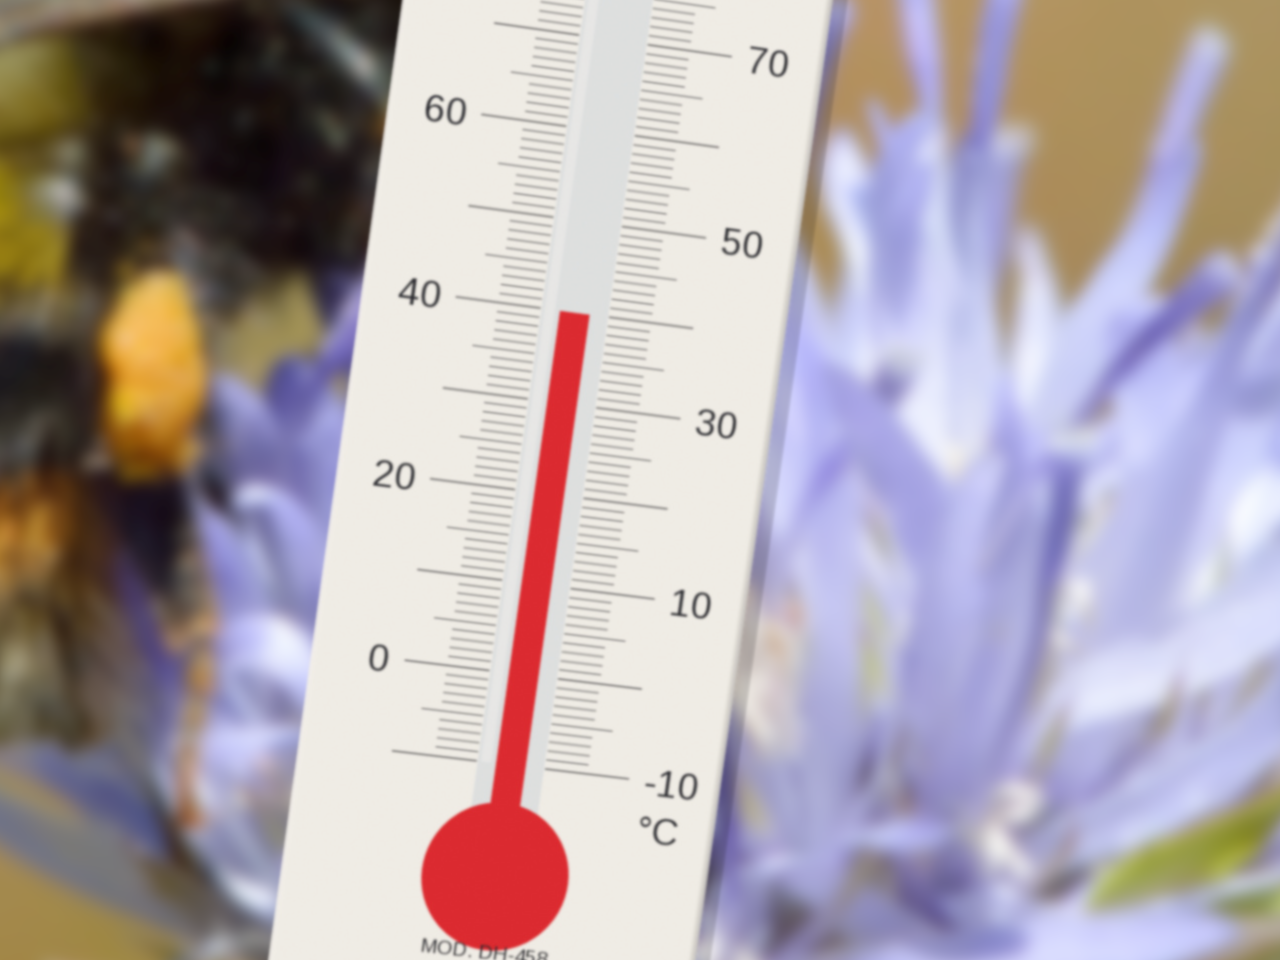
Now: 40
